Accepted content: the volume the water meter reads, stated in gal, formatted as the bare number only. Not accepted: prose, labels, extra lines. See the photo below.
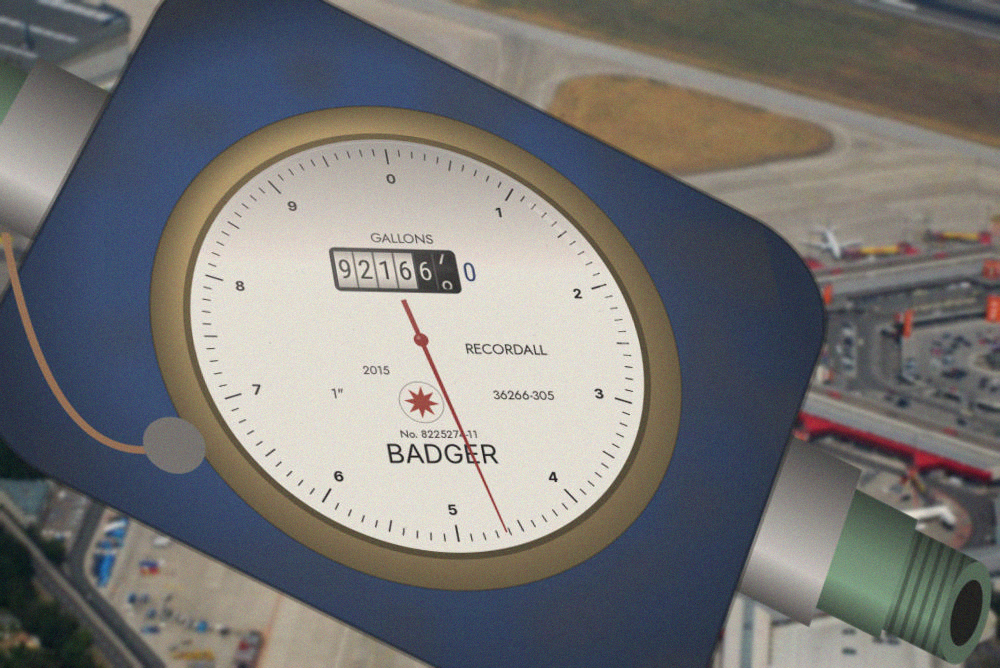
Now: 9216674.6
